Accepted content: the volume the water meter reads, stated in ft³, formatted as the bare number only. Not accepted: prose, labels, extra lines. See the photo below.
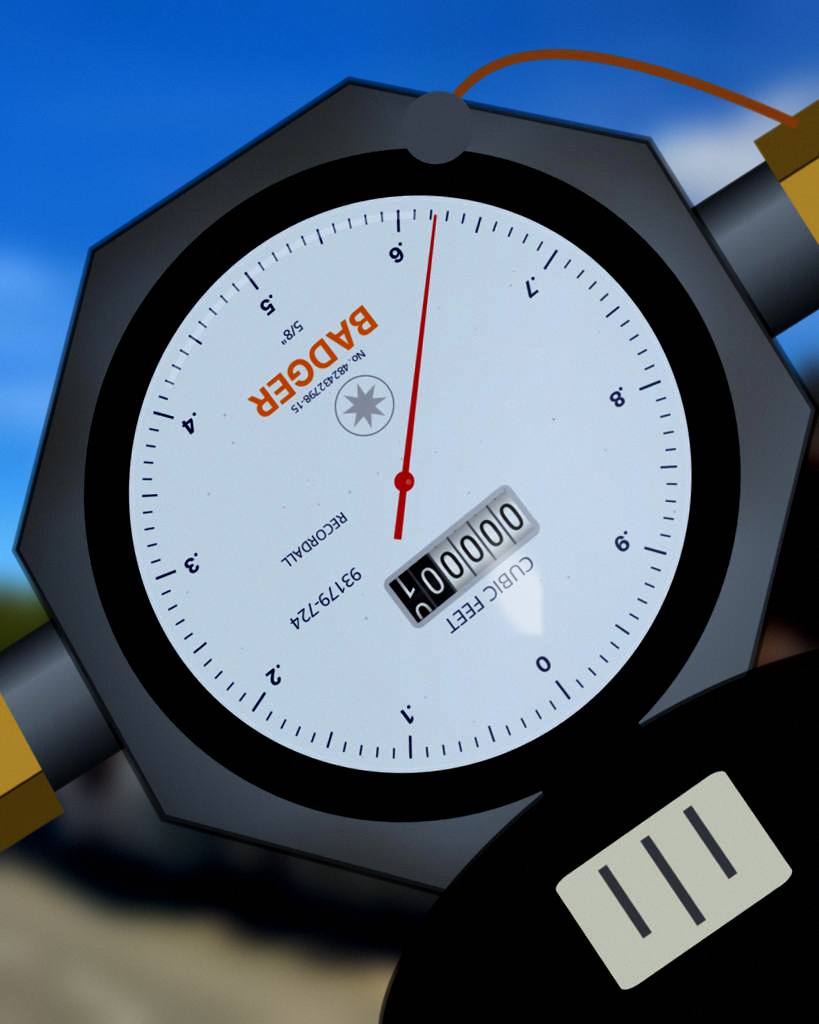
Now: 0.62
